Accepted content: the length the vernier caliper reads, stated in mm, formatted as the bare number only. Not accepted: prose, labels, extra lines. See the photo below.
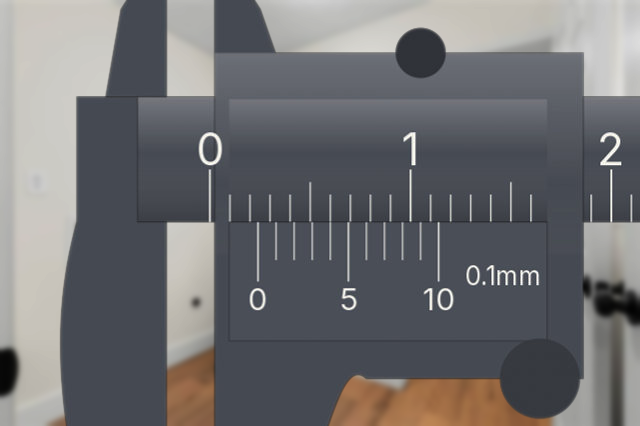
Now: 2.4
